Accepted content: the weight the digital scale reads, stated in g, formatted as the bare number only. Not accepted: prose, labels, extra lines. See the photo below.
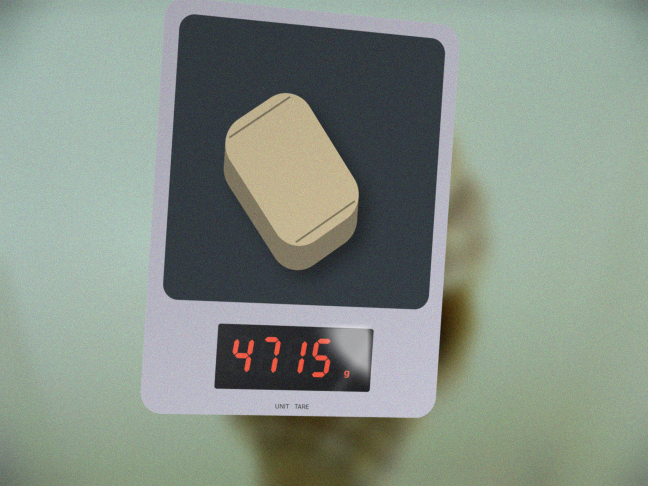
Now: 4715
